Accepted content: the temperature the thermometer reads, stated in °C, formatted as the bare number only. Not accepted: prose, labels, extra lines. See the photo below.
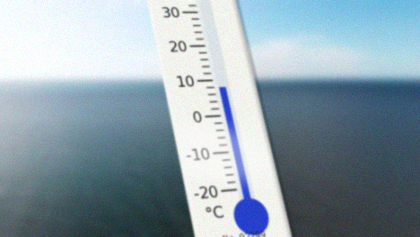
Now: 8
